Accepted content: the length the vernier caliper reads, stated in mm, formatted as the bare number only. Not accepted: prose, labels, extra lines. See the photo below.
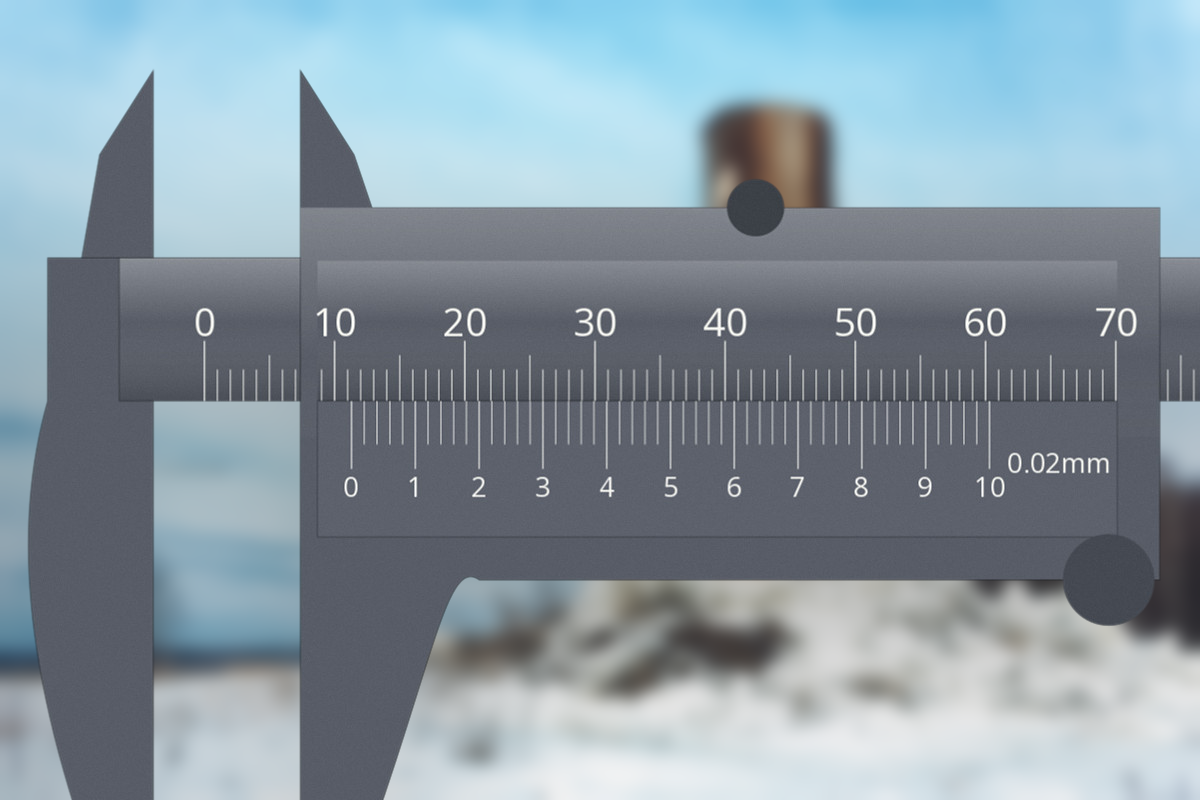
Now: 11.3
